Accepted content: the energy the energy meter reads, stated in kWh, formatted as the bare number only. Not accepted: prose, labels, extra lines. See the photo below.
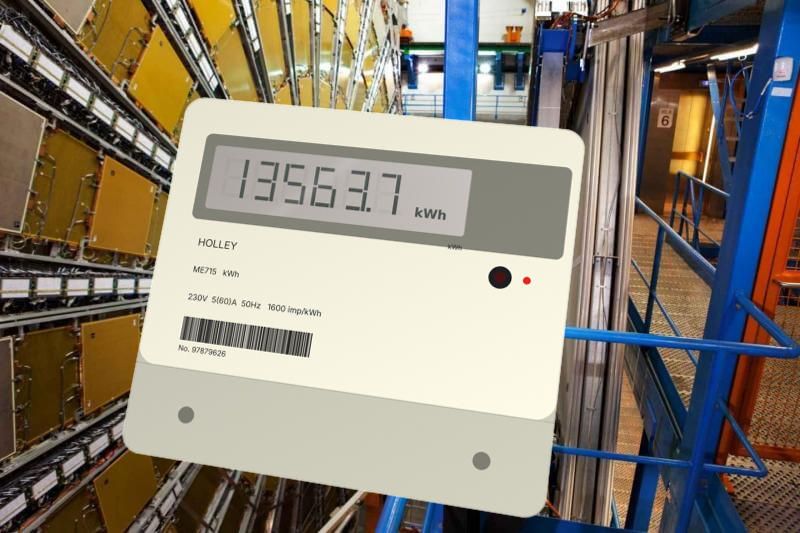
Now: 13563.7
